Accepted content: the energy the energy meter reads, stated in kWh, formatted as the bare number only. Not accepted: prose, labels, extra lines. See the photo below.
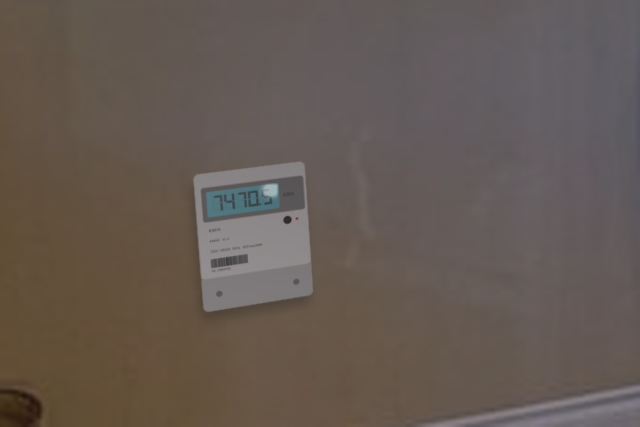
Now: 7470.5
